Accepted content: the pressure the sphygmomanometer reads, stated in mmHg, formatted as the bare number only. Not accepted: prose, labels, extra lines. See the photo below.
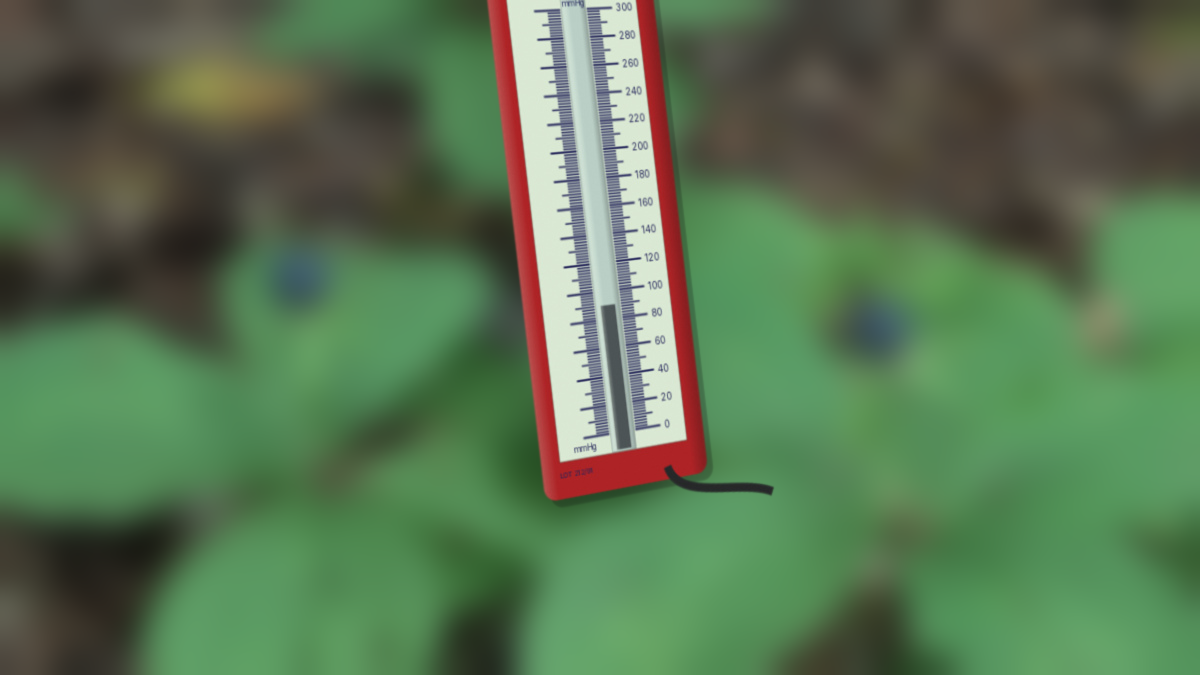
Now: 90
